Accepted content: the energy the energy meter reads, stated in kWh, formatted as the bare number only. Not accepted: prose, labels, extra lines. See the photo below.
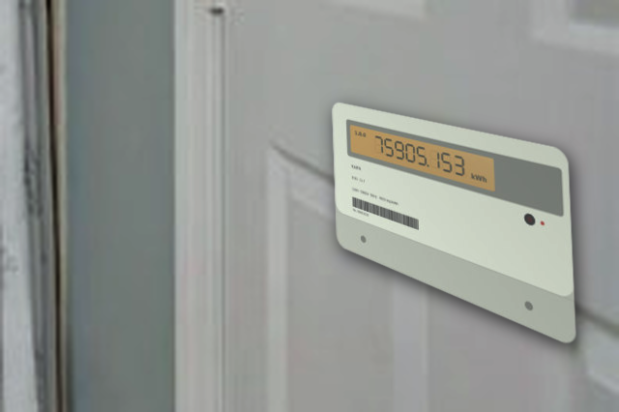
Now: 75905.153
